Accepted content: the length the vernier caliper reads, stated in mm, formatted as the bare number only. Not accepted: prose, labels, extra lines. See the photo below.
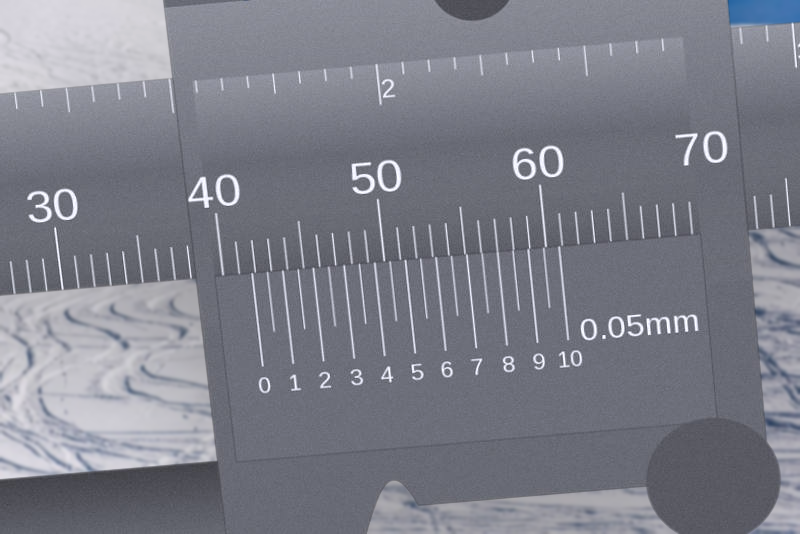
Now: 41.8
